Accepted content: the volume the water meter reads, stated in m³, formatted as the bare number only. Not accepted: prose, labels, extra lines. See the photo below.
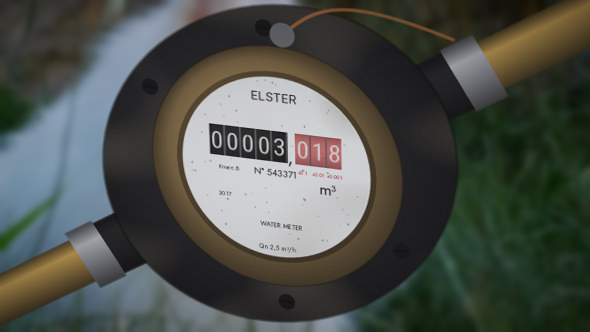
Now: 3.018
